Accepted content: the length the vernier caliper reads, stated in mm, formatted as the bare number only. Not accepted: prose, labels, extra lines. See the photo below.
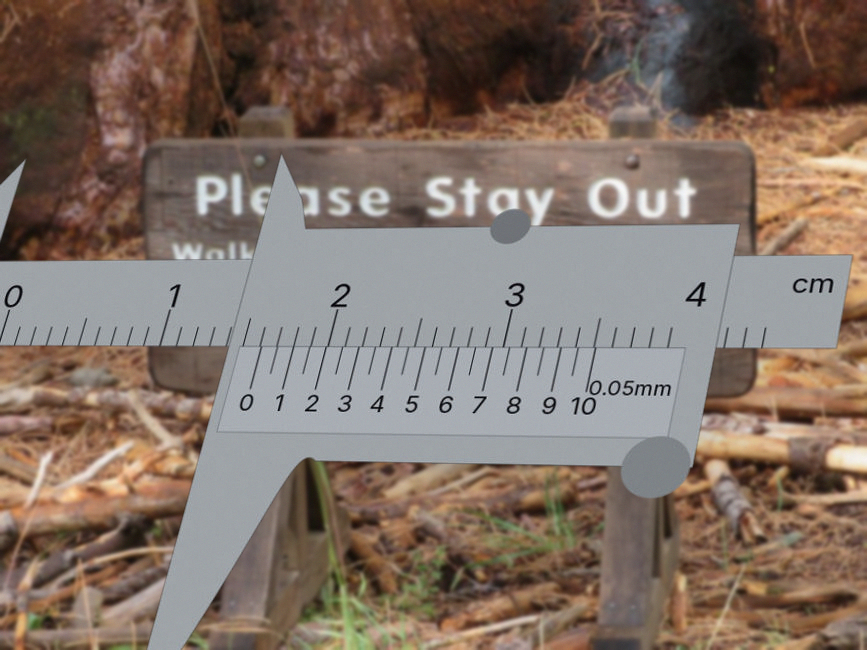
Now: 16.1
